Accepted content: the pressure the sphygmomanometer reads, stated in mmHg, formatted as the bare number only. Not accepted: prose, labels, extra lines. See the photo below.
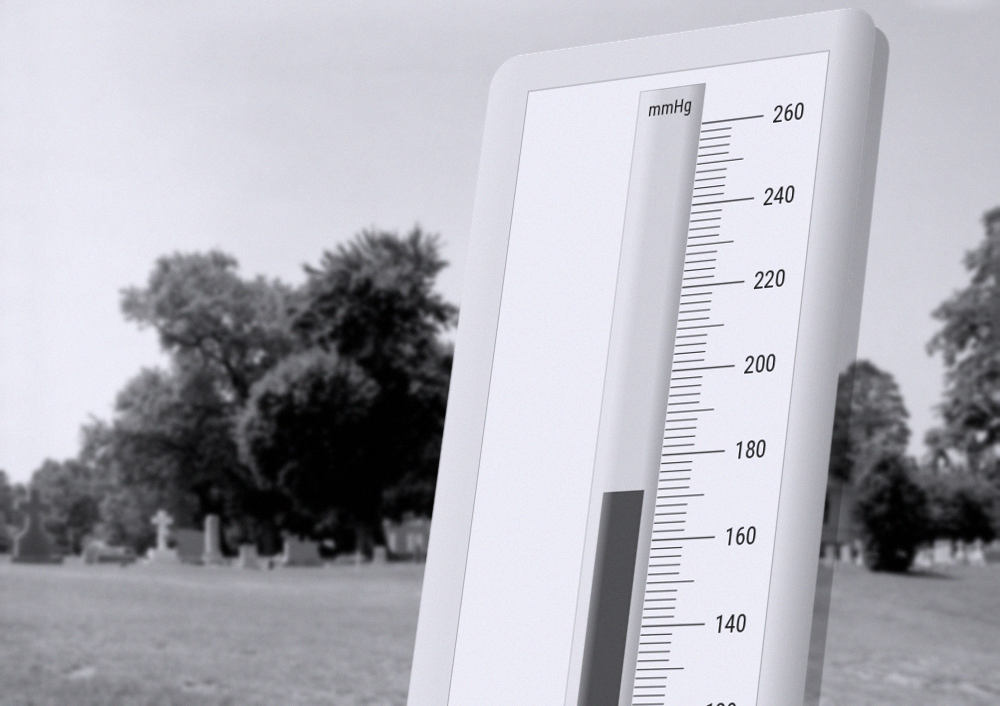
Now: 172
